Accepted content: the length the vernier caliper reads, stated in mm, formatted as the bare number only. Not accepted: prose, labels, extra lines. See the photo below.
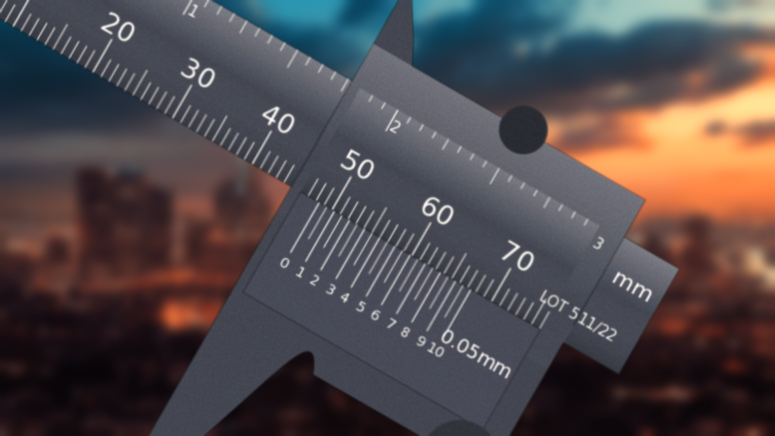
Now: 48.4
